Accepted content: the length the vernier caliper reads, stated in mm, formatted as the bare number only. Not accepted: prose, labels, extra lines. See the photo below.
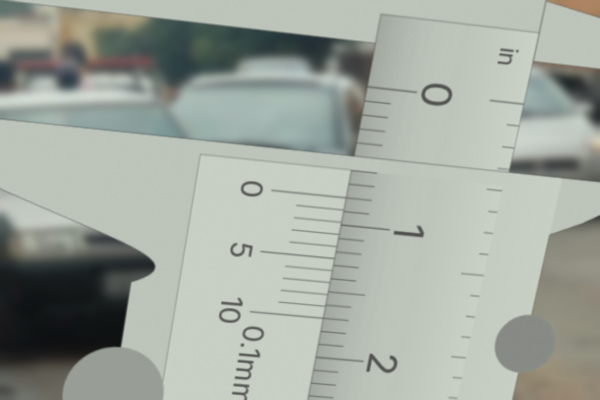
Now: 8.0
